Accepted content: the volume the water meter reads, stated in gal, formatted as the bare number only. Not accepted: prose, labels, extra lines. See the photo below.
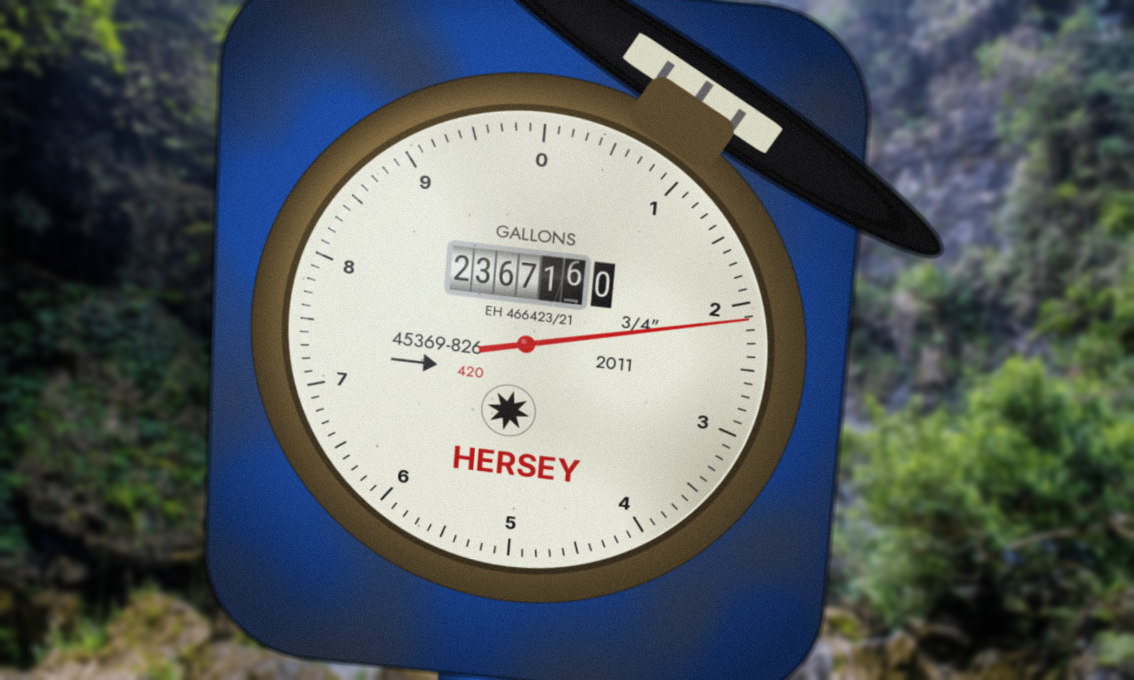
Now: 2367162.1
